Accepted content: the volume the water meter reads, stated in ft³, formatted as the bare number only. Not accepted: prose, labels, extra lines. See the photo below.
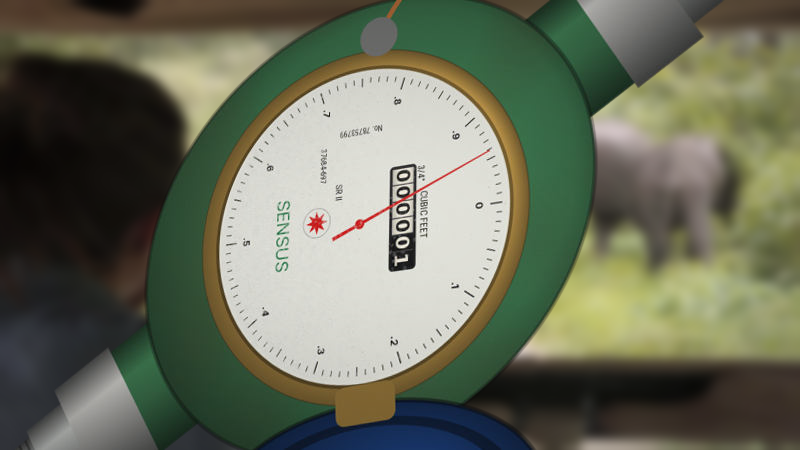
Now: 0.94
